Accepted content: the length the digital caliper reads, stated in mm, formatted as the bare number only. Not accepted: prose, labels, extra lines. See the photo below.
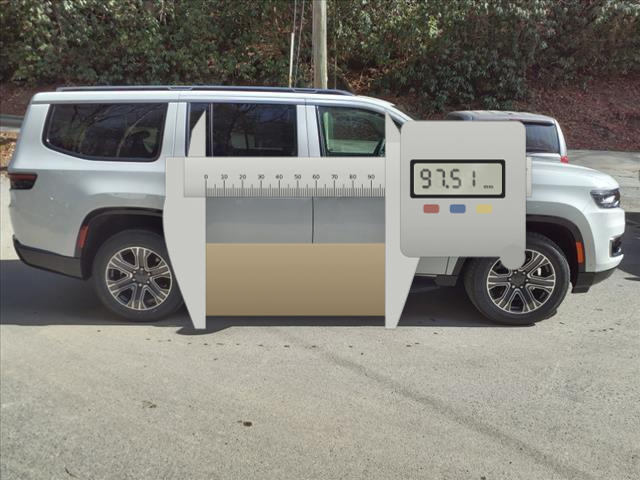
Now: 97.51
